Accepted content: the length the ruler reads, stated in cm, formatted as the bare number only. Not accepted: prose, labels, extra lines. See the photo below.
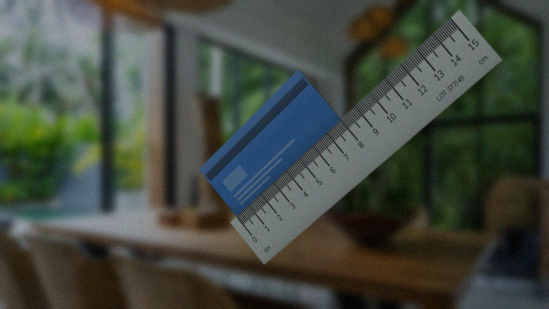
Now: 8
